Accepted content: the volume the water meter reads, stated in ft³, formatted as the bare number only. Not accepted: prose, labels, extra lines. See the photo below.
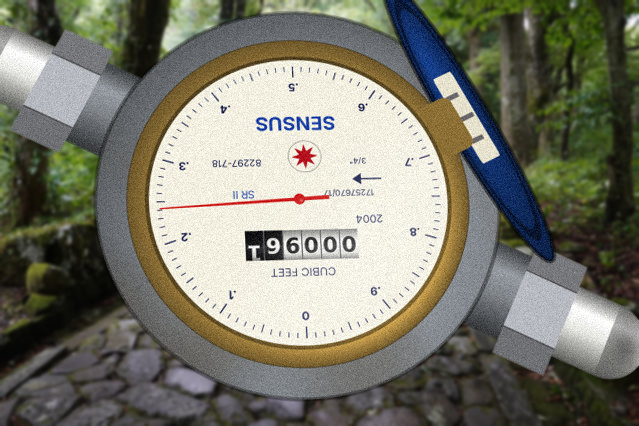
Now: 961.24
